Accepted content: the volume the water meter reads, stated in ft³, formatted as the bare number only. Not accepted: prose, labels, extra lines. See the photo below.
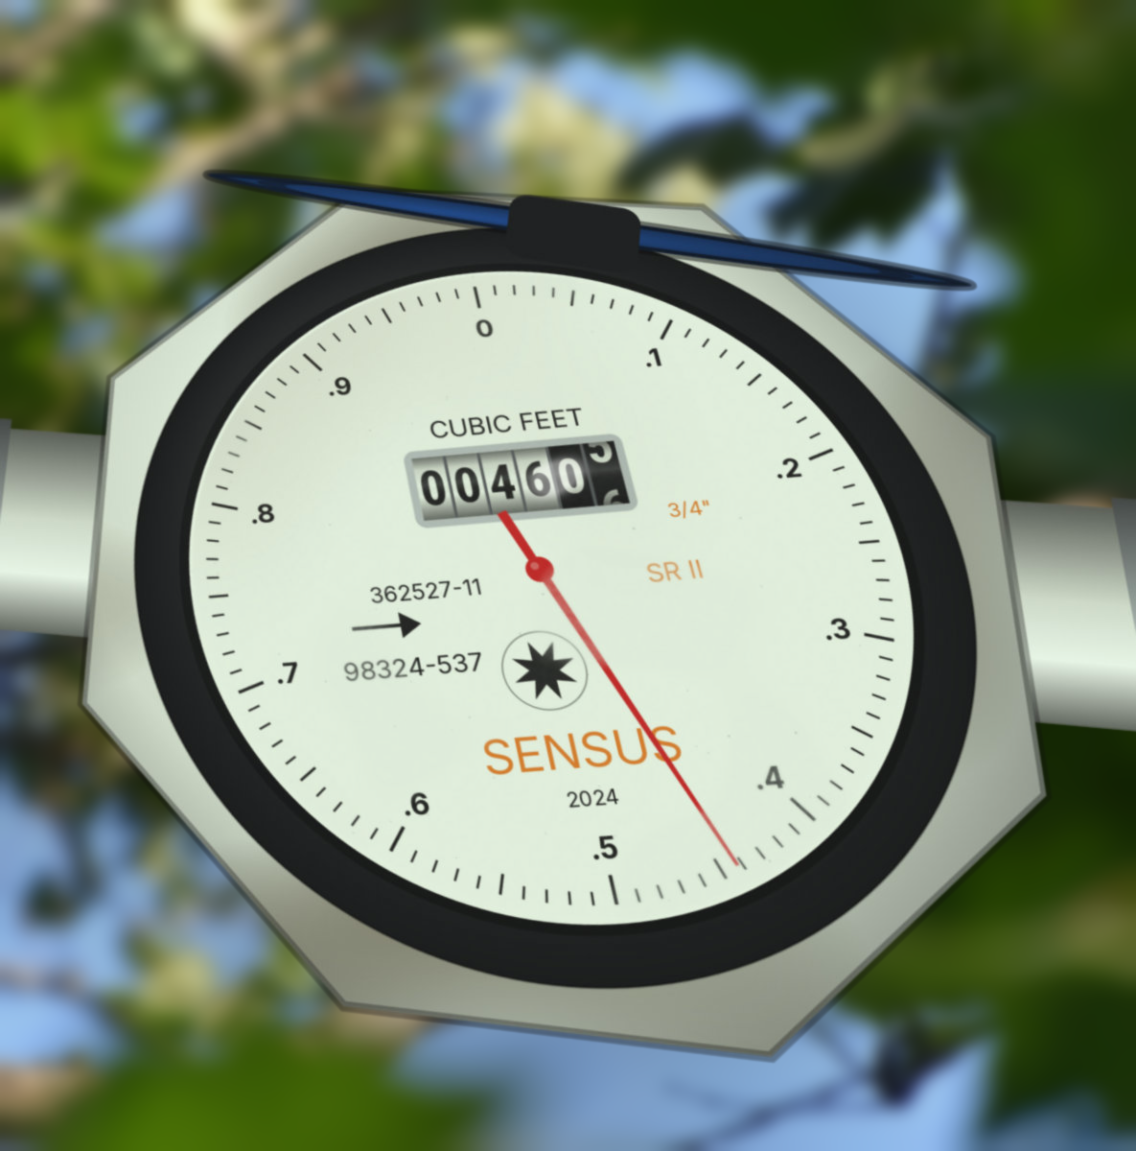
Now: 4605.44
